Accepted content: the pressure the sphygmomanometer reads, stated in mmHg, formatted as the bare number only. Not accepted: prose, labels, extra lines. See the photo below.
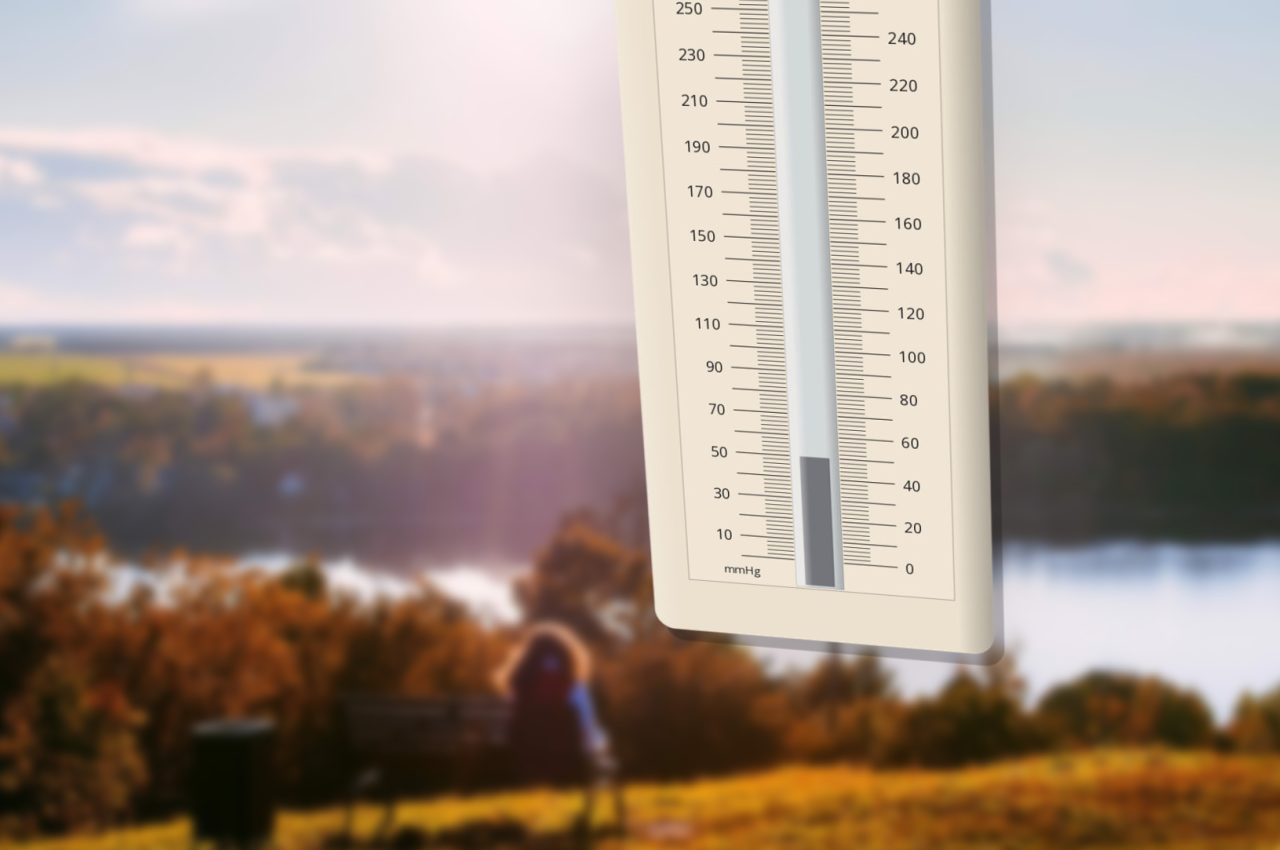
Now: 50
